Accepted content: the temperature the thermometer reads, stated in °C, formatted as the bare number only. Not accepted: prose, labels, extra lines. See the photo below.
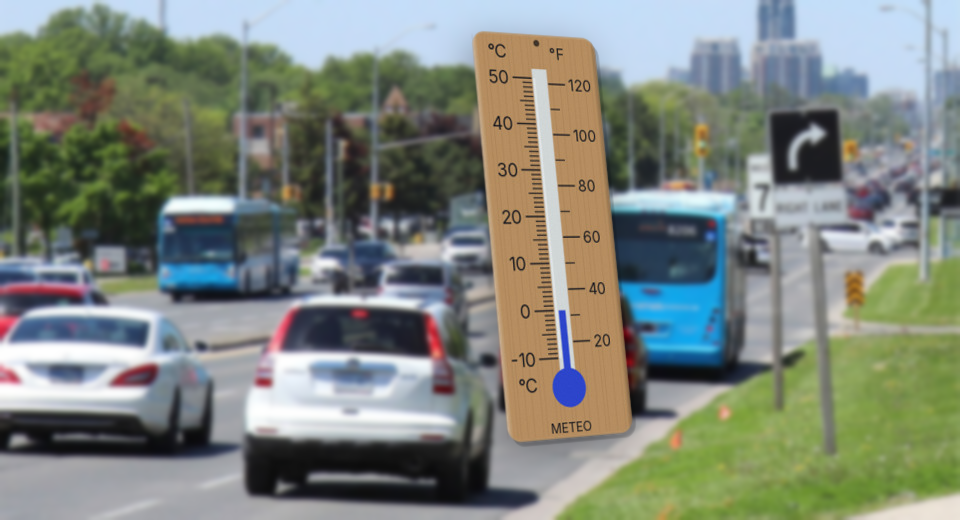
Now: 0
